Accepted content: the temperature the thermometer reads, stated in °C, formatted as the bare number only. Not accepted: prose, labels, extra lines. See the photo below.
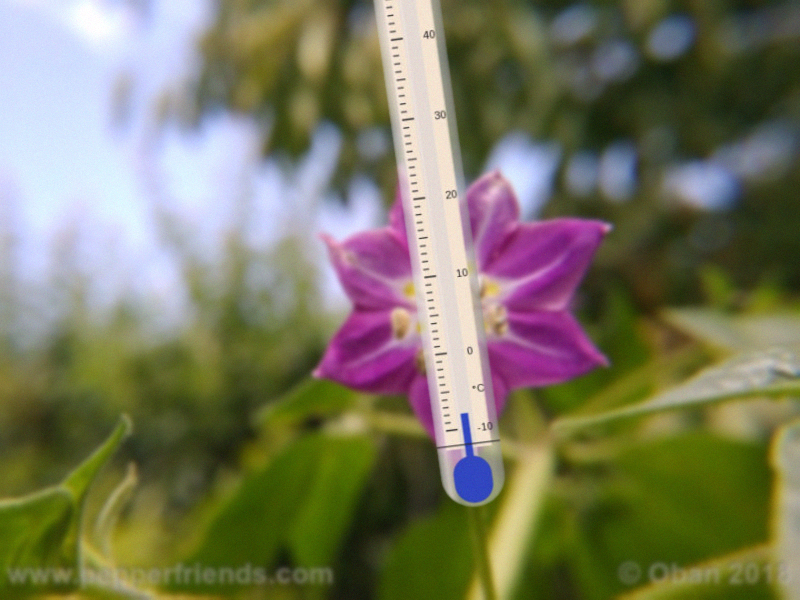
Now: -8
